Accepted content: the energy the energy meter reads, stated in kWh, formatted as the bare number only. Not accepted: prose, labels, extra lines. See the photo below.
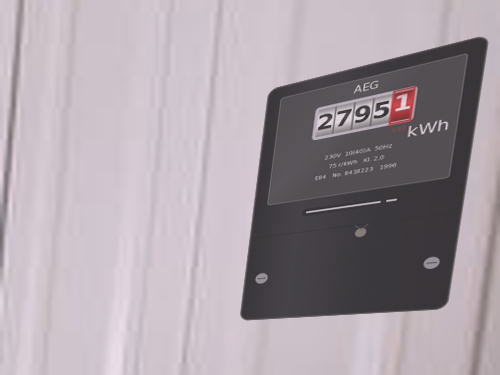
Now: 2795.1
